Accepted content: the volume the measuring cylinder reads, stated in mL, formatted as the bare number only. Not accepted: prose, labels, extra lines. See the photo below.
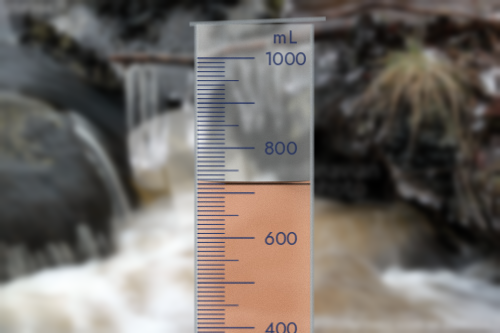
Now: 720
